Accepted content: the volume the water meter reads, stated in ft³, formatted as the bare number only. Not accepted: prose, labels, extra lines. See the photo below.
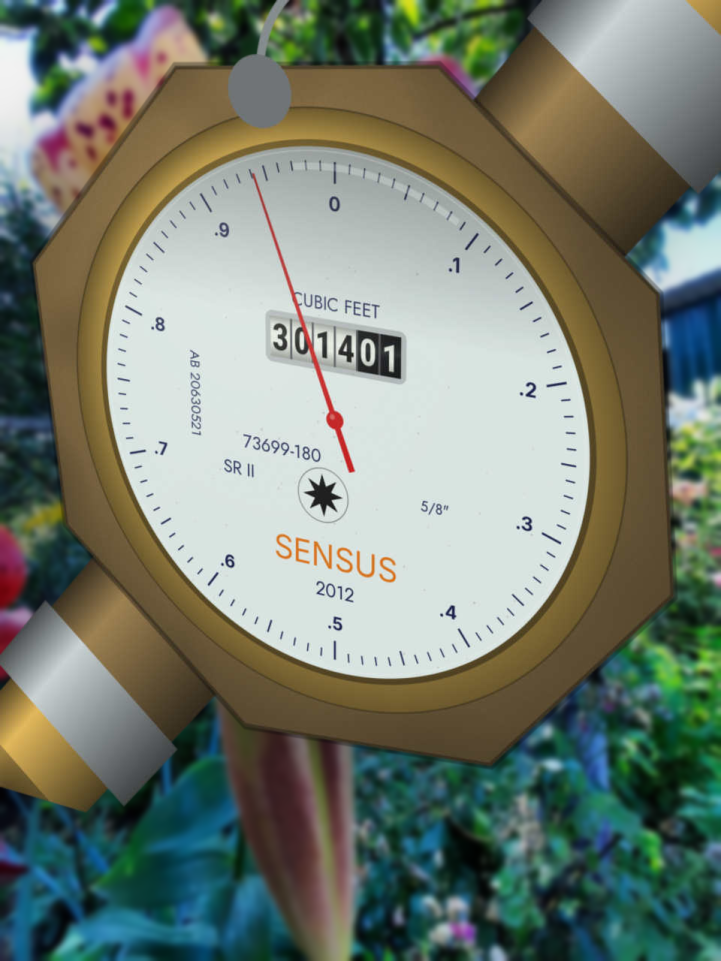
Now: 301400.94
